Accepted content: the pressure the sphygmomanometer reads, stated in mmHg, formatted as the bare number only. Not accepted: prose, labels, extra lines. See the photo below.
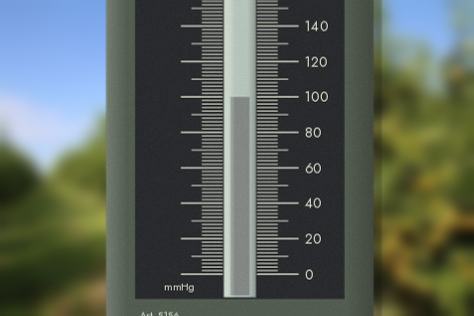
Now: 100
